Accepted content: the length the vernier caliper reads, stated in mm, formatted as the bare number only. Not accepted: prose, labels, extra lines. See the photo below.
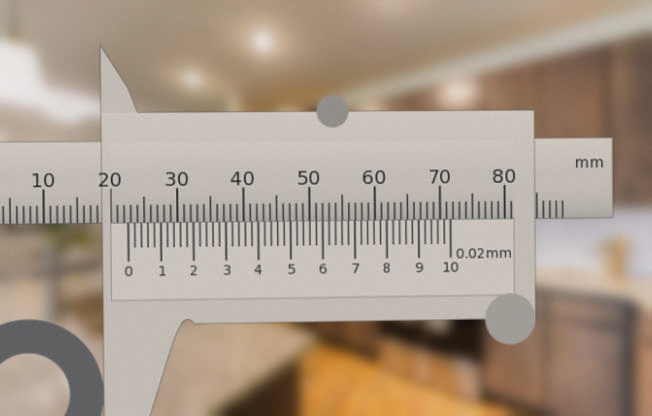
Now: 22.6
